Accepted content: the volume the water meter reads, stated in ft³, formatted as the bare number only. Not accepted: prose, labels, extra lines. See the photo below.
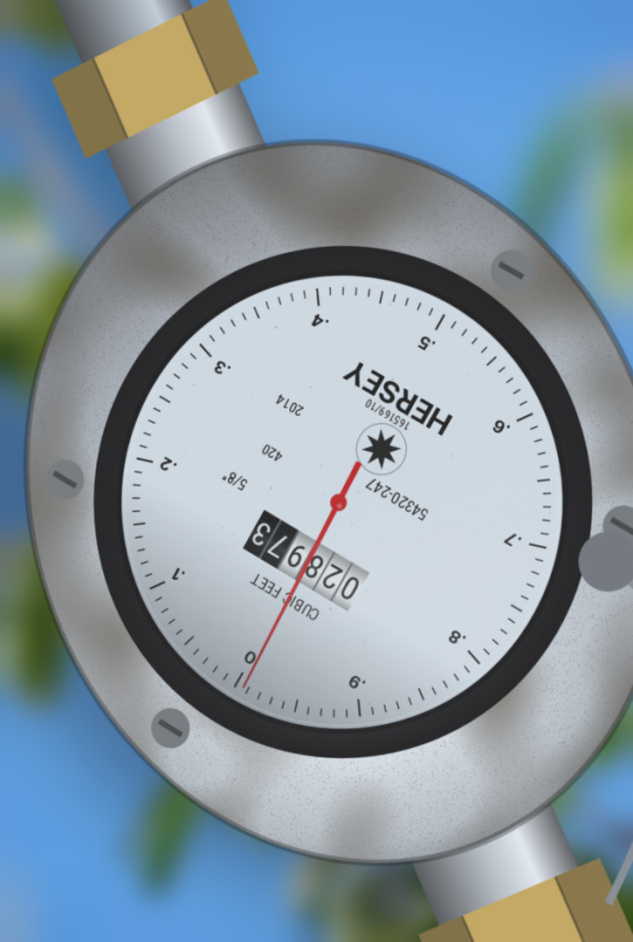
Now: 28972.99
